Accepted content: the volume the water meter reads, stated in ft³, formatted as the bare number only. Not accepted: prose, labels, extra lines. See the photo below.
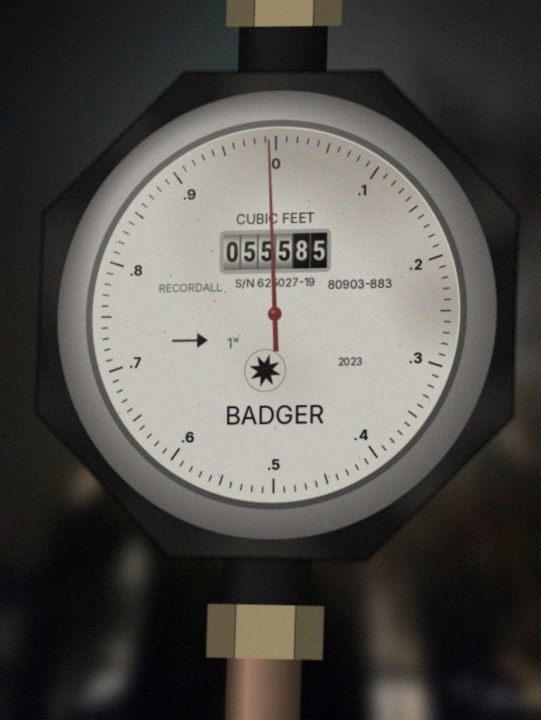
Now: 55584.99
